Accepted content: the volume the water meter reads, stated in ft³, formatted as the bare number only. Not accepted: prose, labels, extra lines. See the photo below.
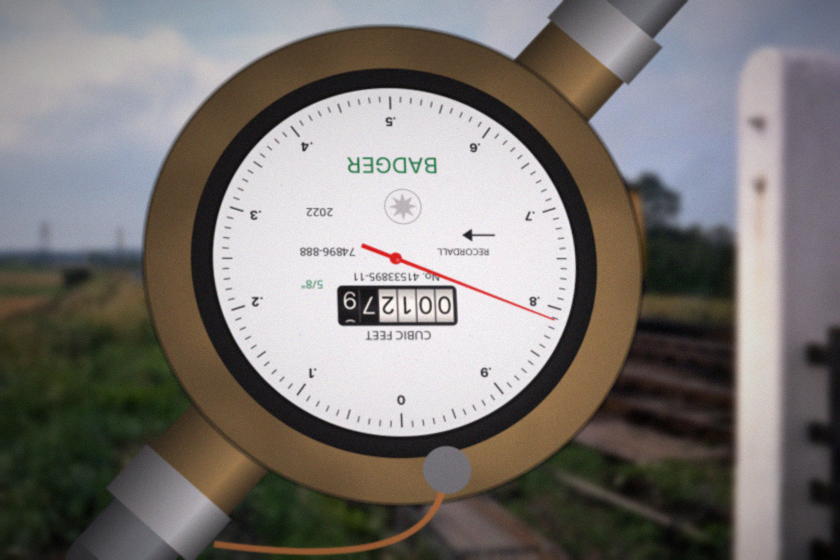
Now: 1278.81
